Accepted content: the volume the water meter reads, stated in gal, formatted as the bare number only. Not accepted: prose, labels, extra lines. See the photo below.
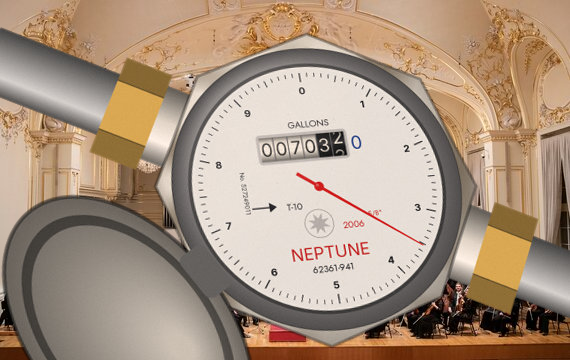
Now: 70323.5
